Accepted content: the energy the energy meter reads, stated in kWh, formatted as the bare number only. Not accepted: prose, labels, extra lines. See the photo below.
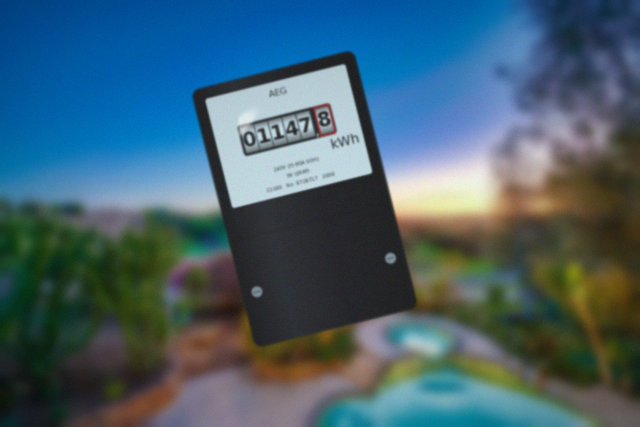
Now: 1147.8
